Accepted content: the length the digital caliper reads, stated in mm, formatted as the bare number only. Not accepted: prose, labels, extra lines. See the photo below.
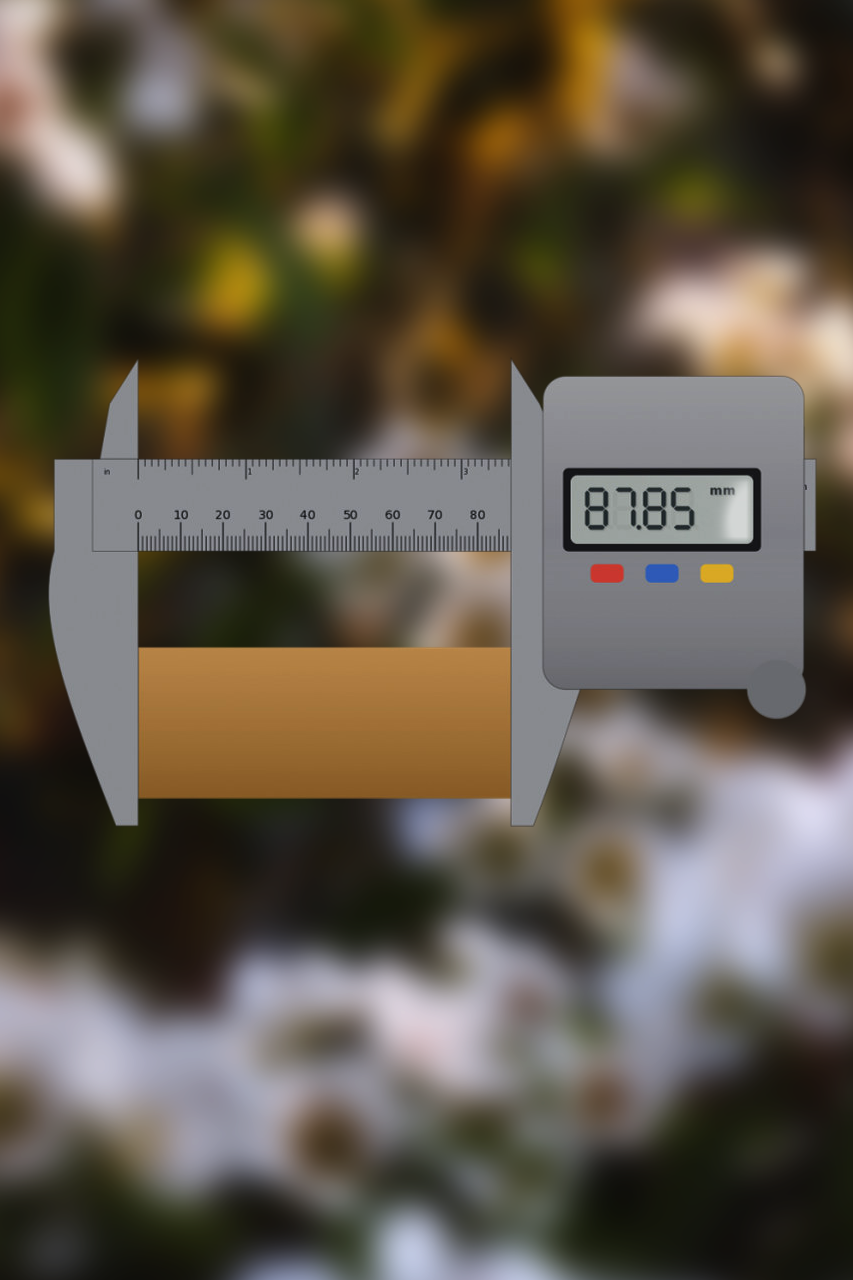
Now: 87.85
